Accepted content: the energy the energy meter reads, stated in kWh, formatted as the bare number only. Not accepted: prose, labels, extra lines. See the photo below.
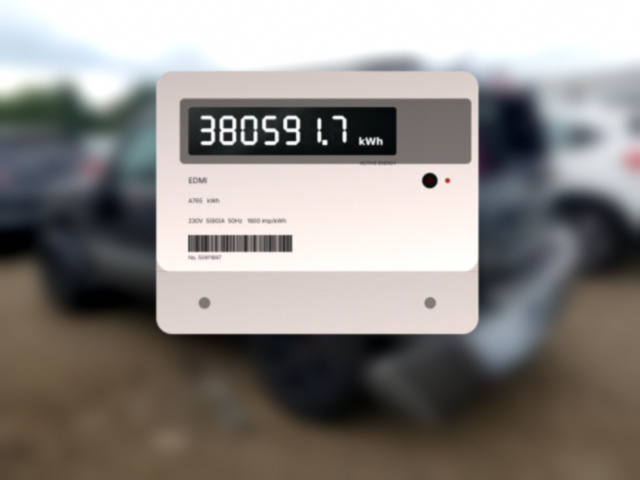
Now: 380591.7
